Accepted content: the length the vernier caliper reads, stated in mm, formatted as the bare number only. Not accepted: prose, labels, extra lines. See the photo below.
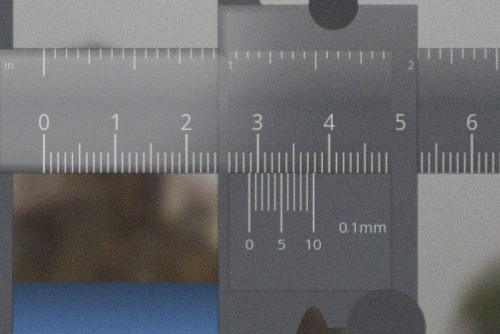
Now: 28.8
